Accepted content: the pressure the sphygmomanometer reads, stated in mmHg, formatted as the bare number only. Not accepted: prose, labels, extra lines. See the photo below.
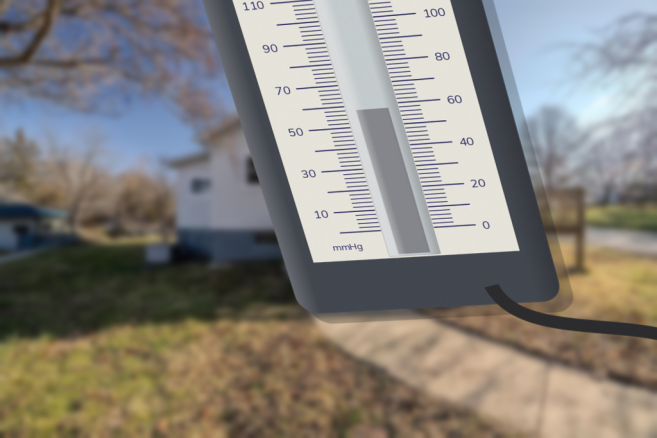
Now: 58
